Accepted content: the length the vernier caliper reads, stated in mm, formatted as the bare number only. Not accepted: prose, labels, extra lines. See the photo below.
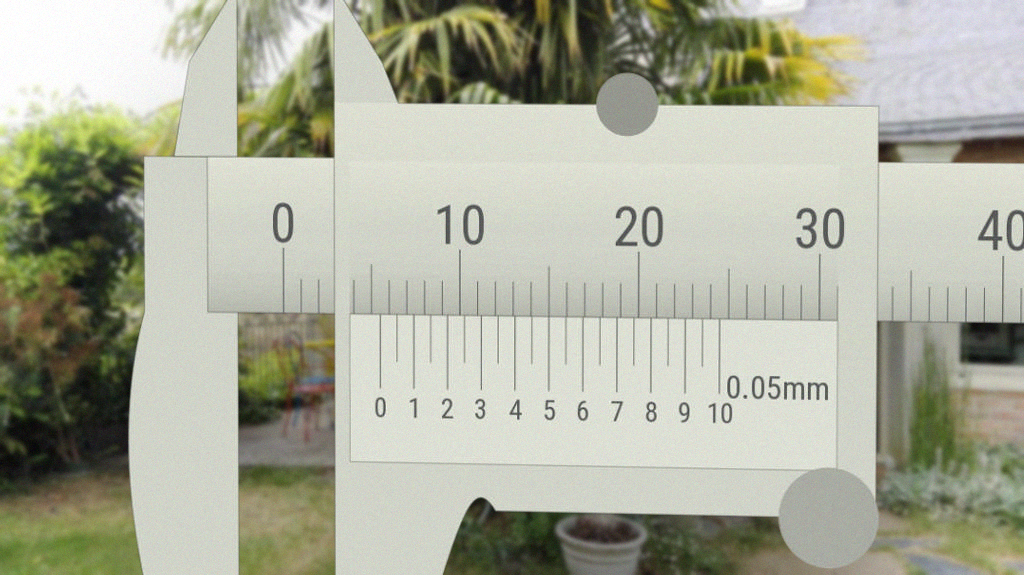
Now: 5.5
